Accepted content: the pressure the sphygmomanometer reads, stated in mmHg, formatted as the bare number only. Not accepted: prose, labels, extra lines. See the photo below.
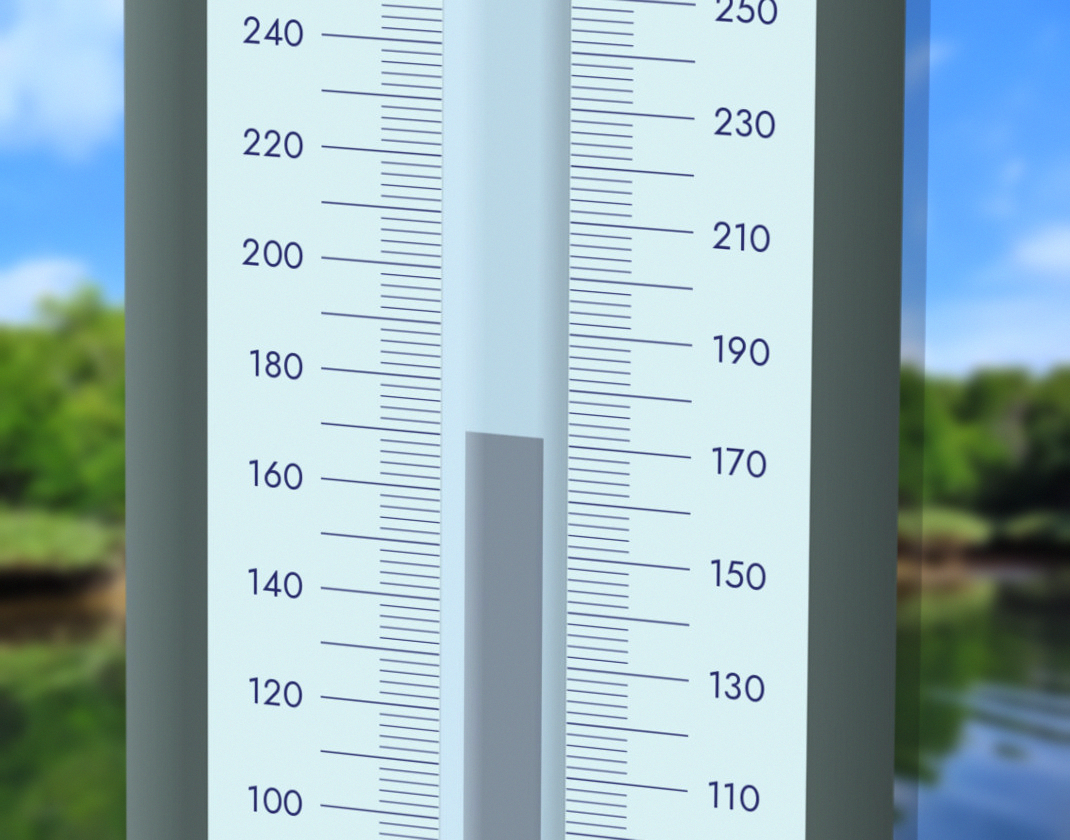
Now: 171
